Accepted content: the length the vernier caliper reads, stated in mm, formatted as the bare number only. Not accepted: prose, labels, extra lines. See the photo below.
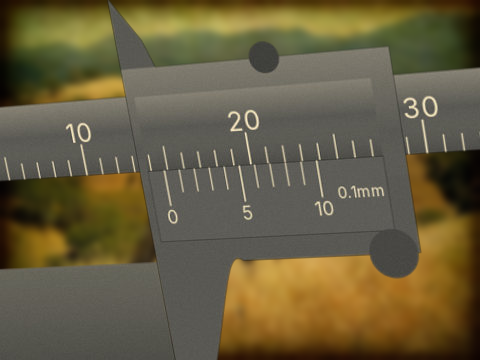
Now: 14.8
